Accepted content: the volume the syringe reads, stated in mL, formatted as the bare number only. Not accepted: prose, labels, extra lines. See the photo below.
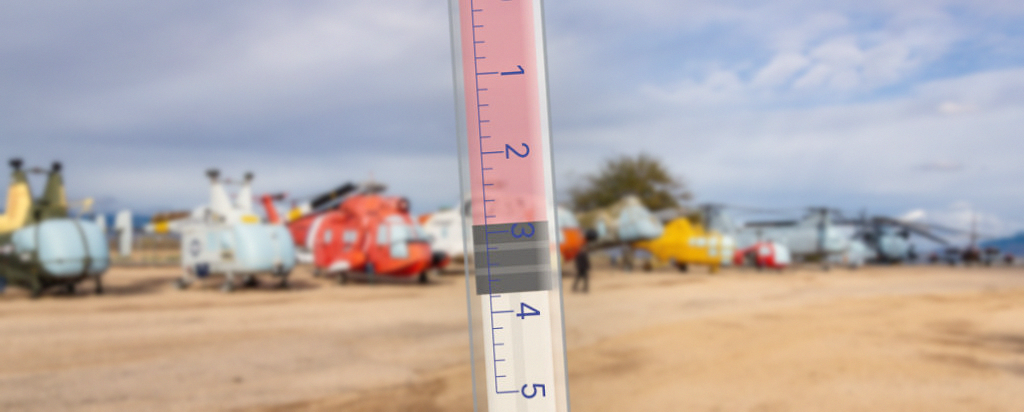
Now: 2.9
